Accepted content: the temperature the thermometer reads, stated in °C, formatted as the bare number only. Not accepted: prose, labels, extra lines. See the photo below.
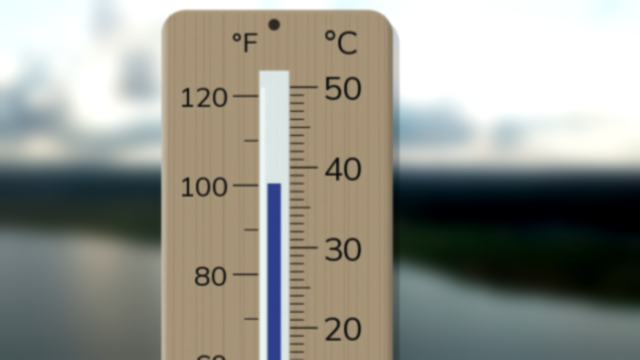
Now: 38
